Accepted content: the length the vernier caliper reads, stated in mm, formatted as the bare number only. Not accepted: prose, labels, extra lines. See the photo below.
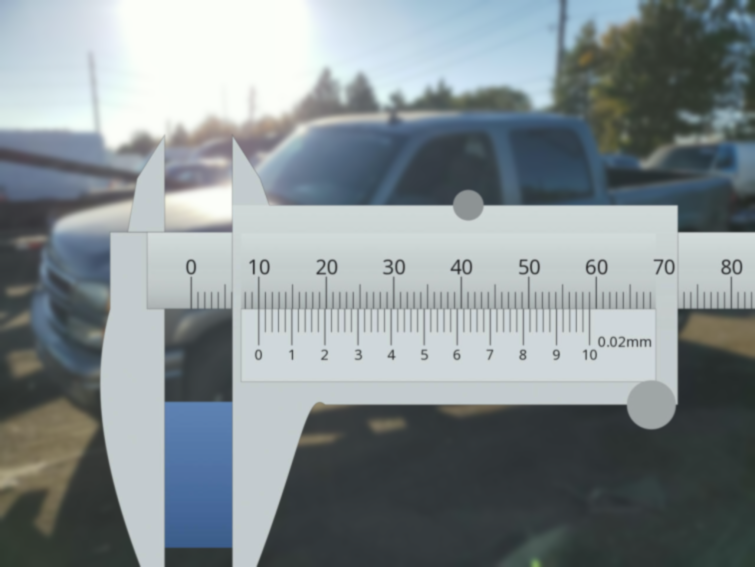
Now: 10.0
